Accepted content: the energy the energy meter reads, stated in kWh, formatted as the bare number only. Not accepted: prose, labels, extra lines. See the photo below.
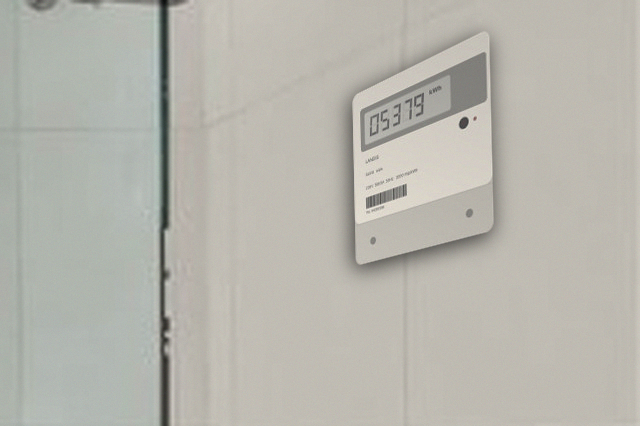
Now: 5379
